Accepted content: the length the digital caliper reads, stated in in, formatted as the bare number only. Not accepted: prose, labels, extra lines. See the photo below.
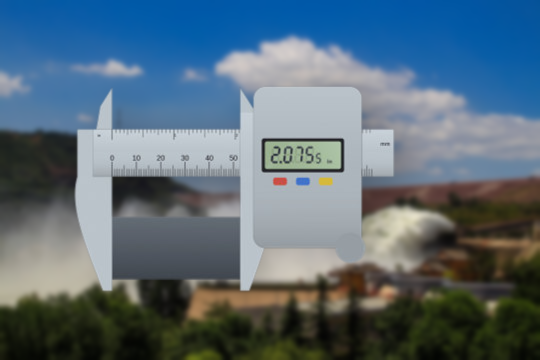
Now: 2.0755
